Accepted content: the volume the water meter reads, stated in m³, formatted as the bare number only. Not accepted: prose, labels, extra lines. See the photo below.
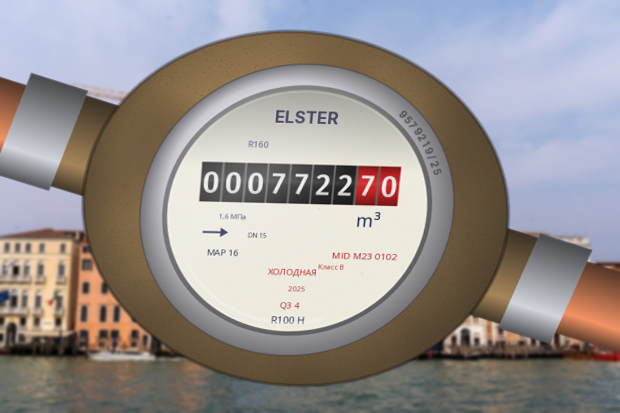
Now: 7722.70
